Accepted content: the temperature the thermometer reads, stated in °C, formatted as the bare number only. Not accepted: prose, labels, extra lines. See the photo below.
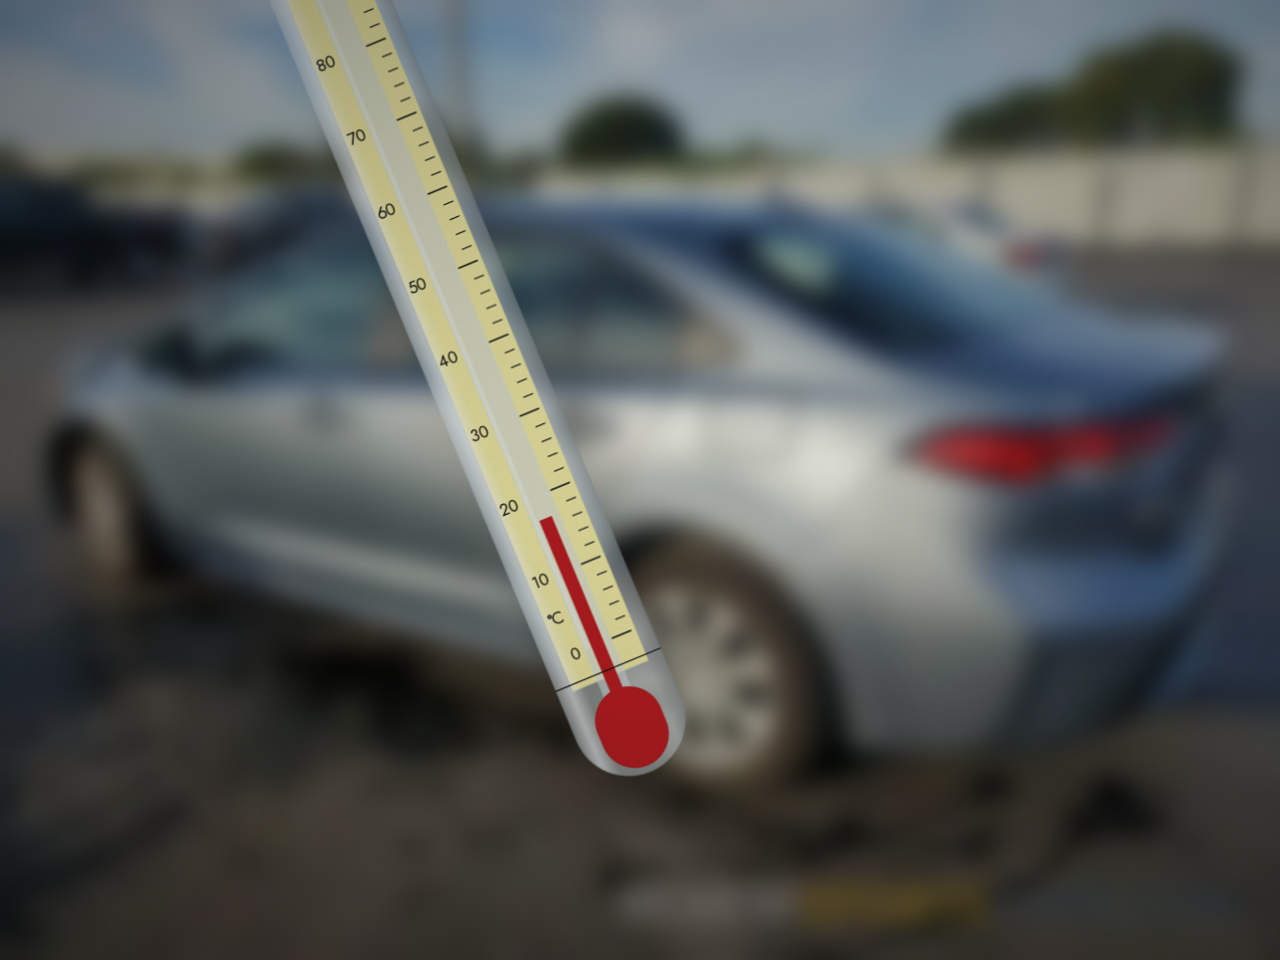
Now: 17
